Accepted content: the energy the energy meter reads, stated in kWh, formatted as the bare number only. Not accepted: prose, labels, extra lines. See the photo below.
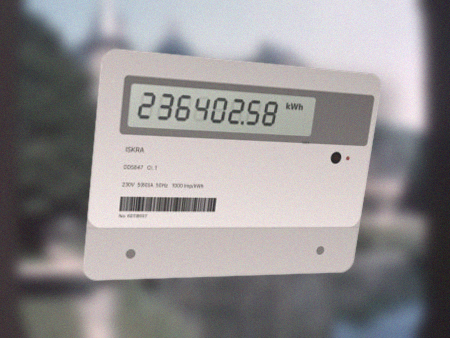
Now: 236402.58
